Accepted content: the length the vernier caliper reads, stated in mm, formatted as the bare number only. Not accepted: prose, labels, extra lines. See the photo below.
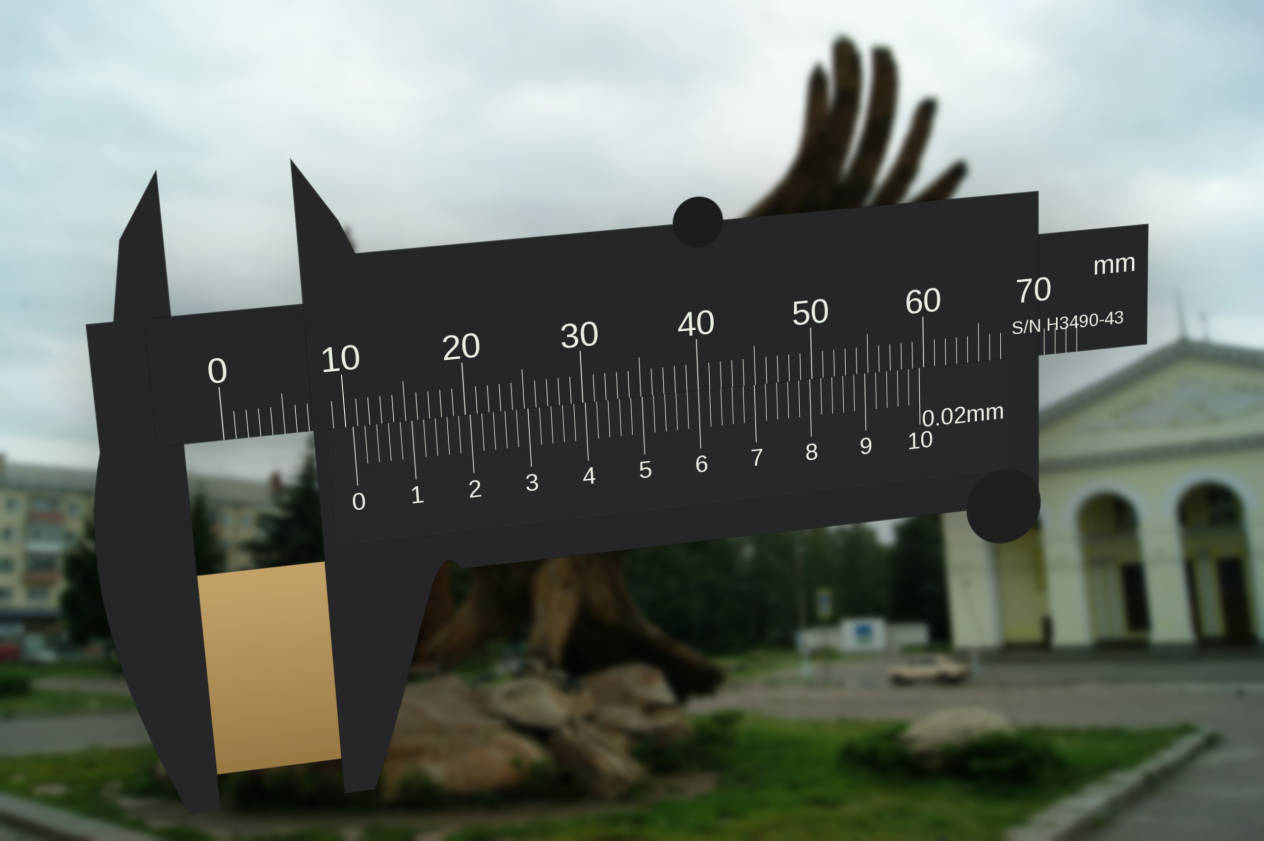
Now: 10.6
